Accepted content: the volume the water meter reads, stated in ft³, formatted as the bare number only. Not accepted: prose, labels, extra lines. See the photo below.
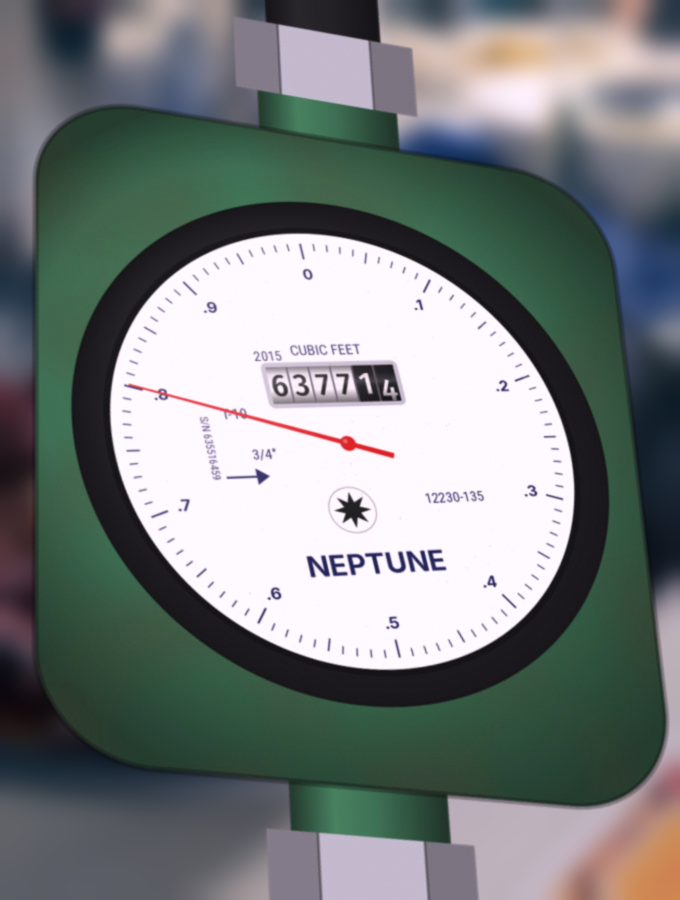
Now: 637713.80
